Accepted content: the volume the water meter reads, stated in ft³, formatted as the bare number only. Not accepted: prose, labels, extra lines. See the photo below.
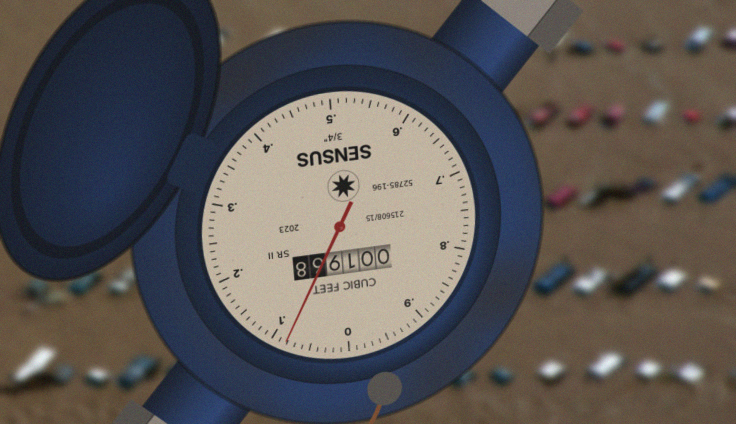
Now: 1968.08
